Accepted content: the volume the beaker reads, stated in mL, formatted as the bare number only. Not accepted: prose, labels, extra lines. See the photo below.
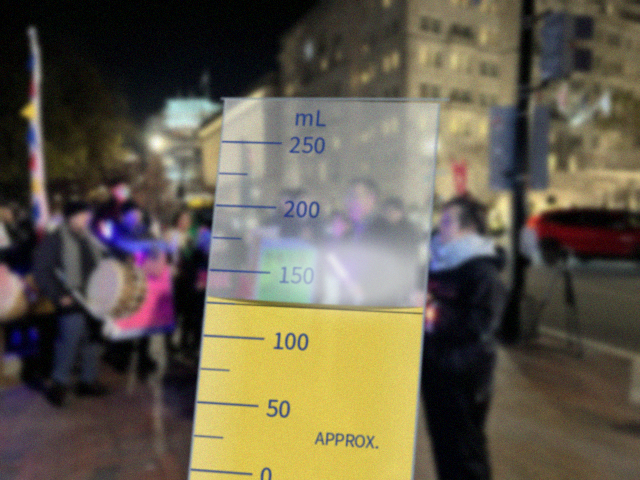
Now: 125
